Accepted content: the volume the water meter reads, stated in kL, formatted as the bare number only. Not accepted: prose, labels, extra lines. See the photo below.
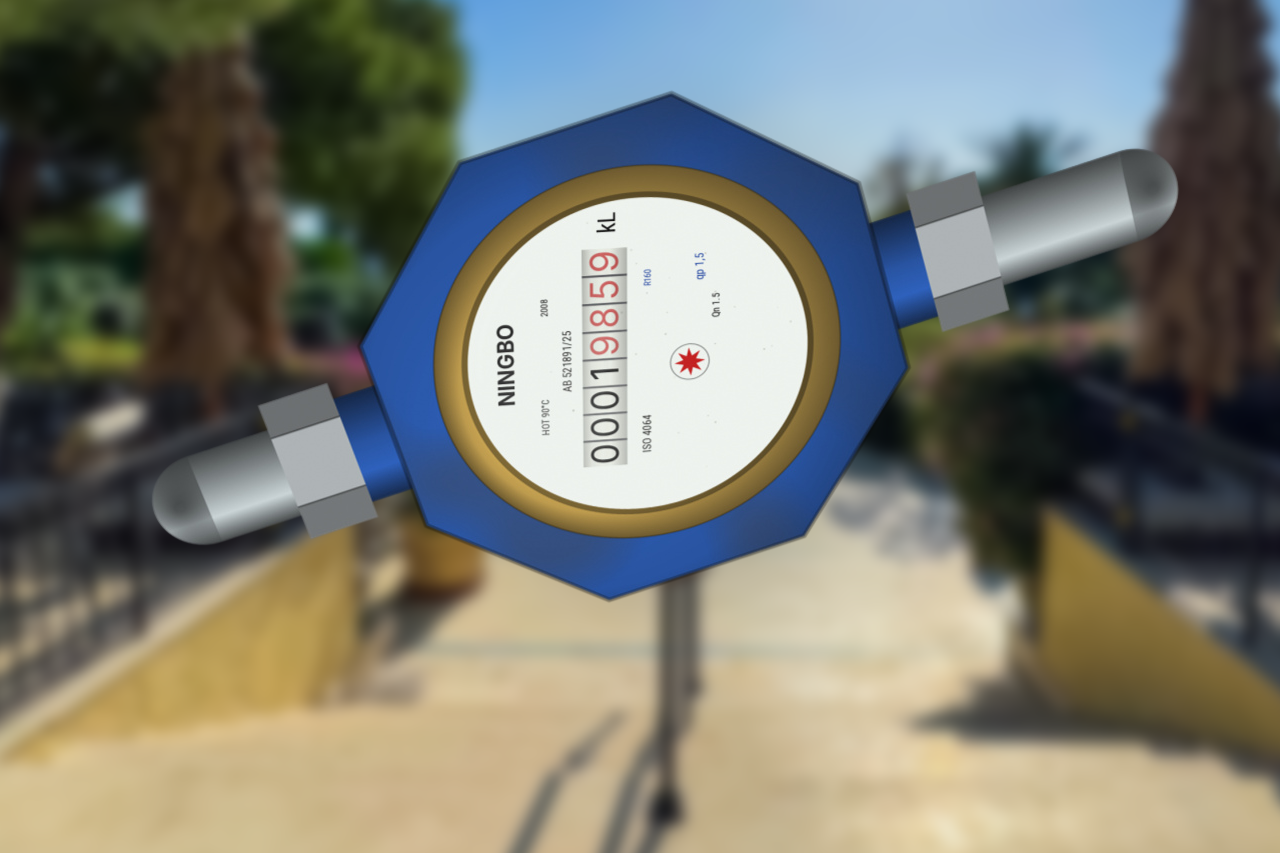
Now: 1.9859
